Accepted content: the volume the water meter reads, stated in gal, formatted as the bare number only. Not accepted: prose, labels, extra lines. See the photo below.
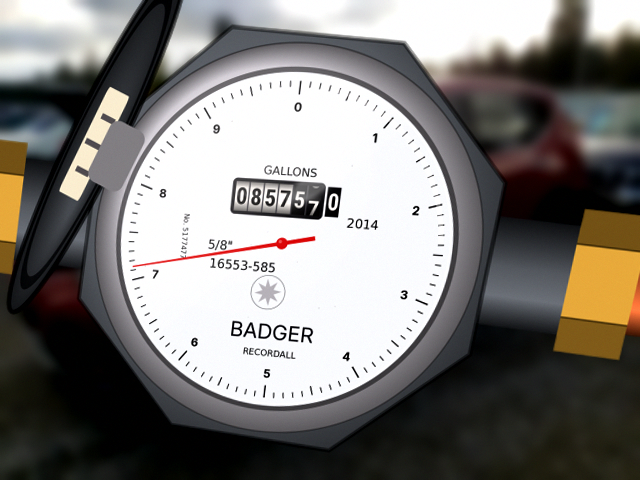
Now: 857567.1
